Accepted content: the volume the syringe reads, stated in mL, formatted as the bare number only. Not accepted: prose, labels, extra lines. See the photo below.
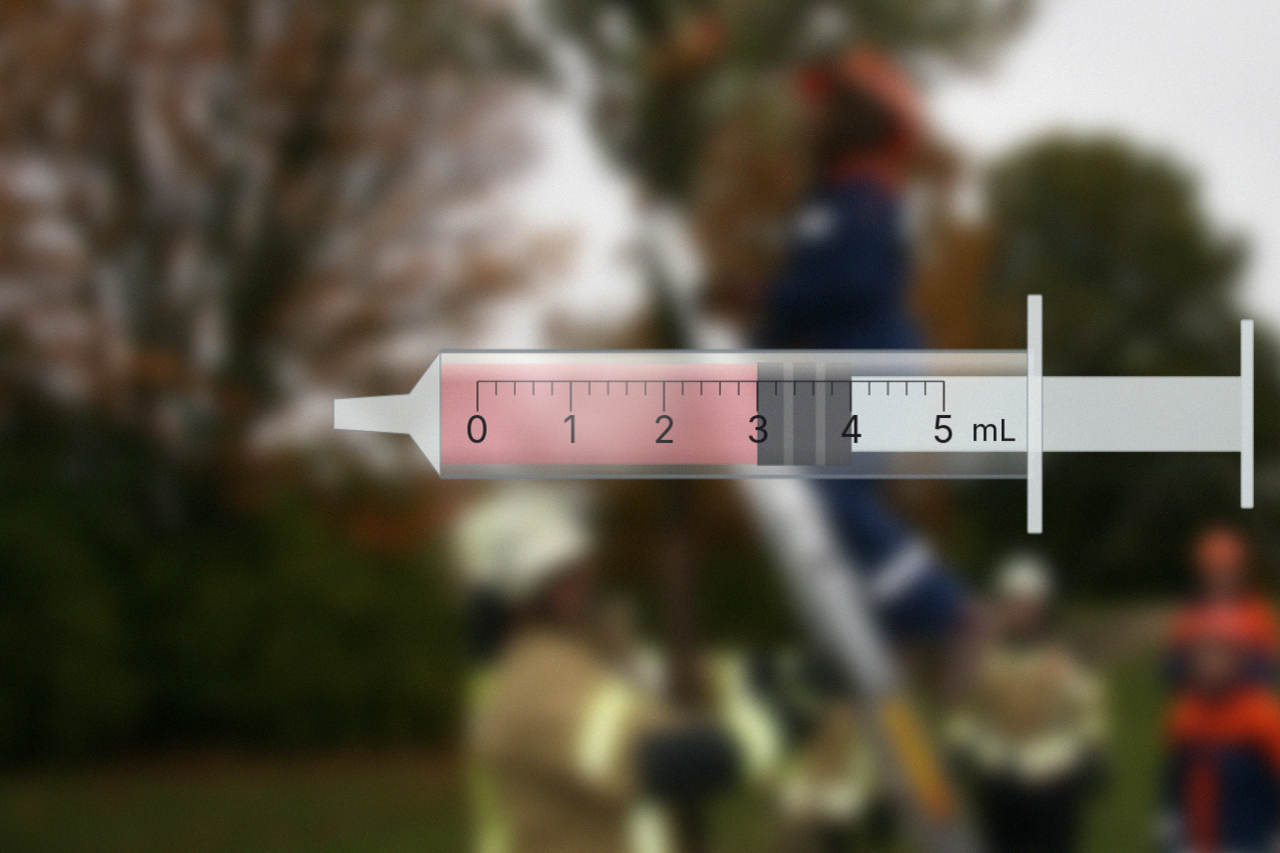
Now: 3
